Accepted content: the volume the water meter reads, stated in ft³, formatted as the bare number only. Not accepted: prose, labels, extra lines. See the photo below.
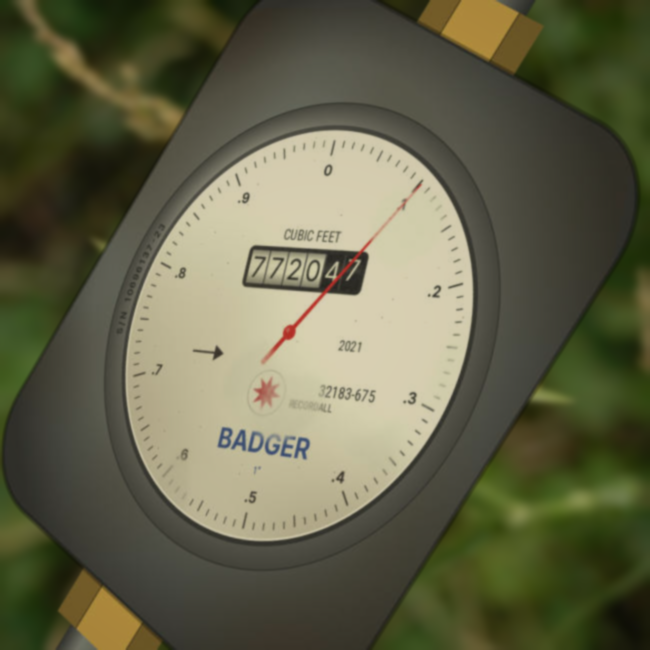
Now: 772047.10
